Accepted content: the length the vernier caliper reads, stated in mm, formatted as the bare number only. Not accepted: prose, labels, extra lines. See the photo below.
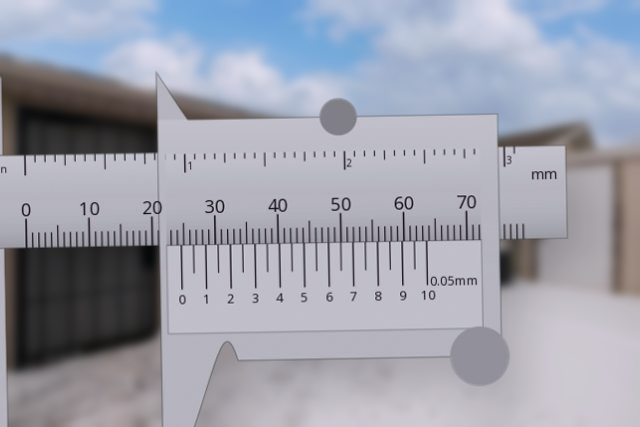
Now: 24.6
